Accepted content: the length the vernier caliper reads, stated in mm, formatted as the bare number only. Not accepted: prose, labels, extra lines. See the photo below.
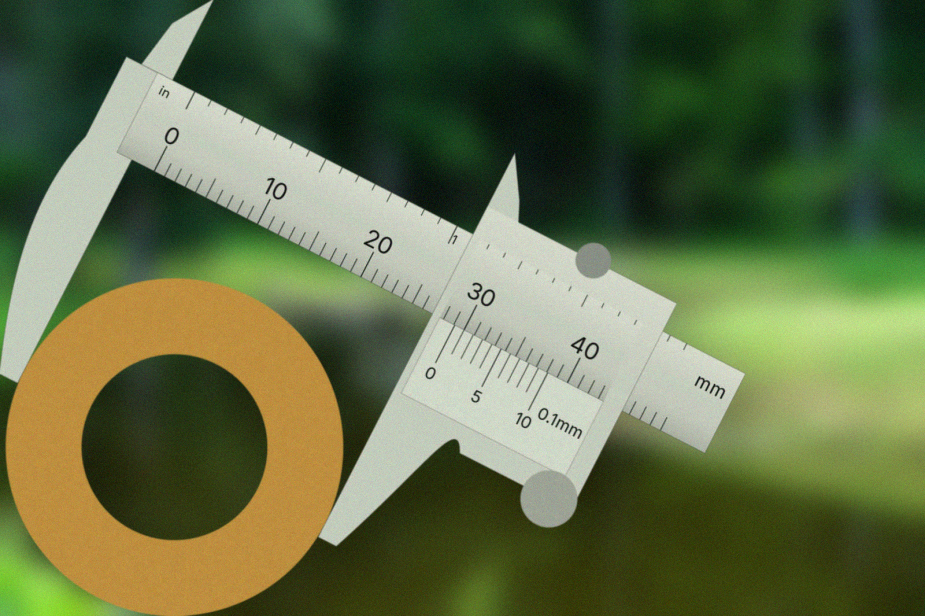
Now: 29.1
